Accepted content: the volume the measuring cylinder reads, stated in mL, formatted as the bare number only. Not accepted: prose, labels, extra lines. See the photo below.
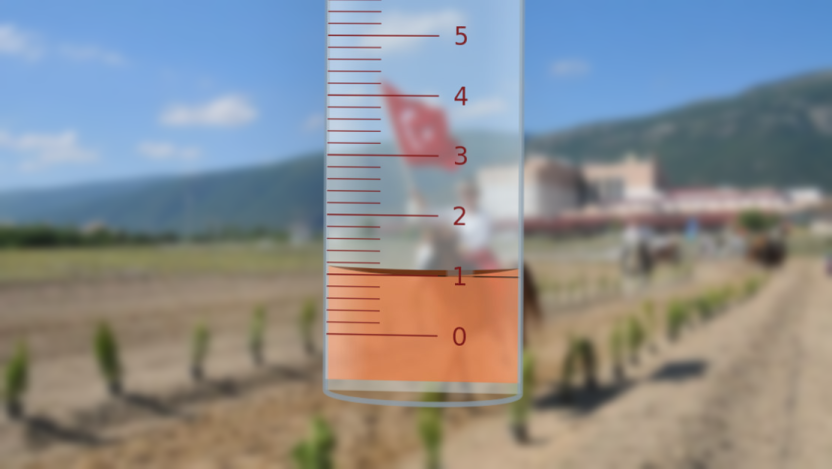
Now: 1
